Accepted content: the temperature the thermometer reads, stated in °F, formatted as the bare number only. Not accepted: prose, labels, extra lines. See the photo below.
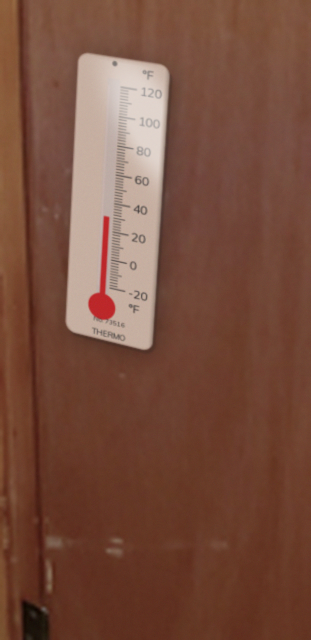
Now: 30
